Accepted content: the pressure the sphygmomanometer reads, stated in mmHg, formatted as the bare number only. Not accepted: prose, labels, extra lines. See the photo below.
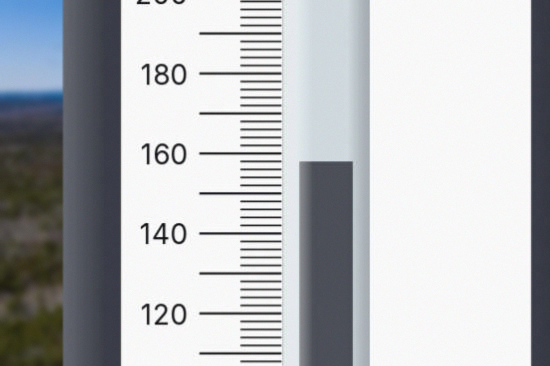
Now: 158
